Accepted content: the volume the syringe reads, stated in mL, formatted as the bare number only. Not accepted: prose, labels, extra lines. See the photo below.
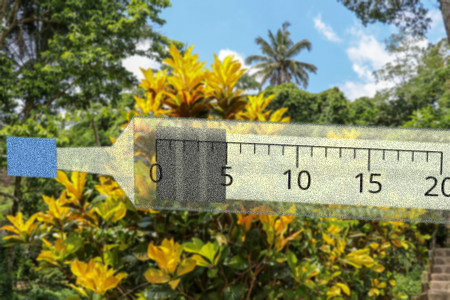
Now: 0
